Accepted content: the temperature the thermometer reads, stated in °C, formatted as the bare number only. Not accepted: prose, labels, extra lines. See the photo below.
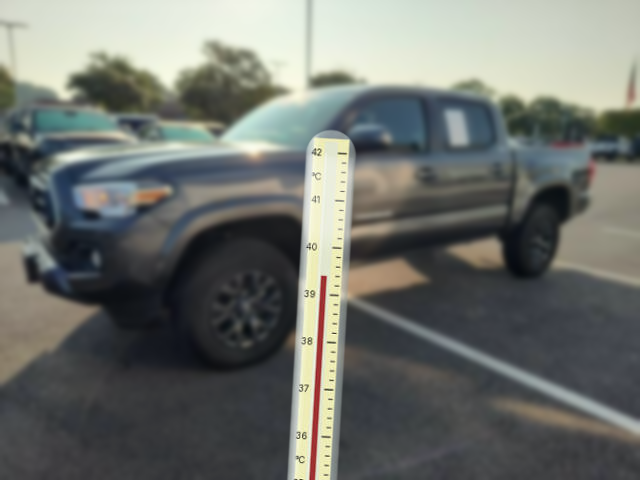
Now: 39.4
